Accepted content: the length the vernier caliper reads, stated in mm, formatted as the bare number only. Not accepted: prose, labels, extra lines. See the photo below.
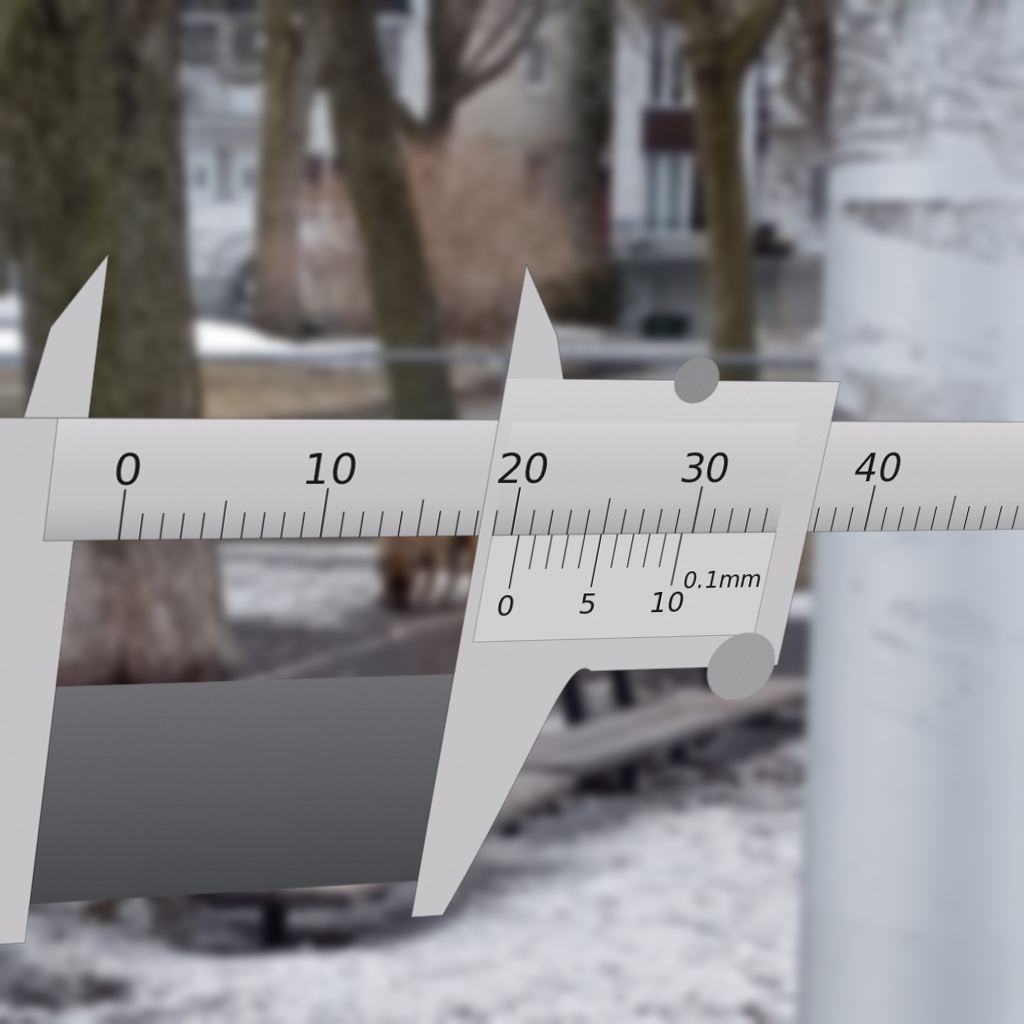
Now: 20.4
